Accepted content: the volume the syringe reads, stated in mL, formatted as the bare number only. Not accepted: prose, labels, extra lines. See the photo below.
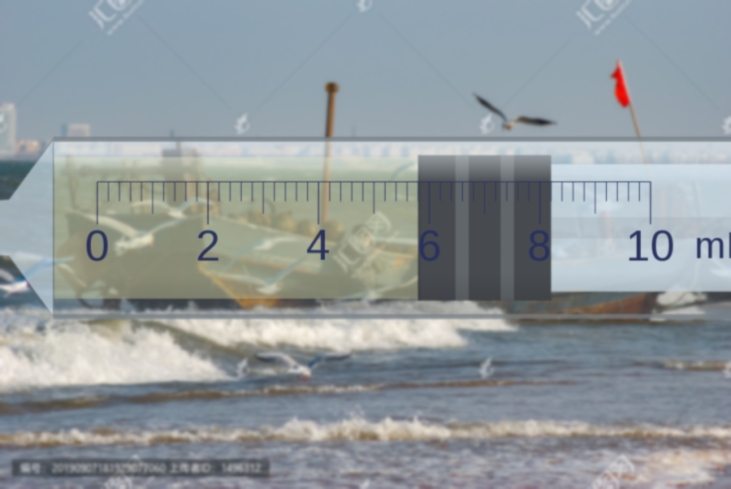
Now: 5.8
